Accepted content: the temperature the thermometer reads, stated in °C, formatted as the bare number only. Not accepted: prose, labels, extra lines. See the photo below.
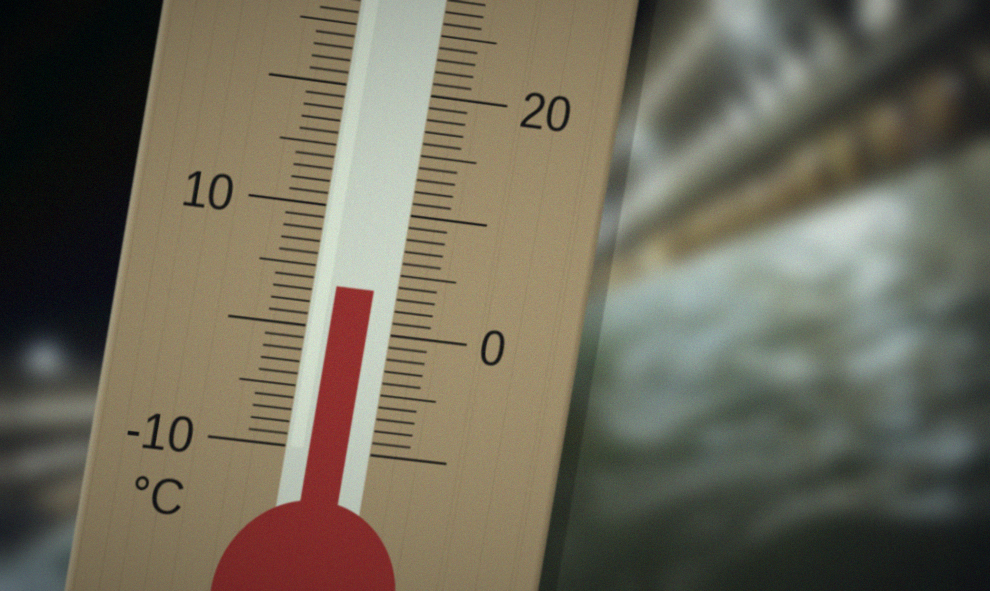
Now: 3.5
